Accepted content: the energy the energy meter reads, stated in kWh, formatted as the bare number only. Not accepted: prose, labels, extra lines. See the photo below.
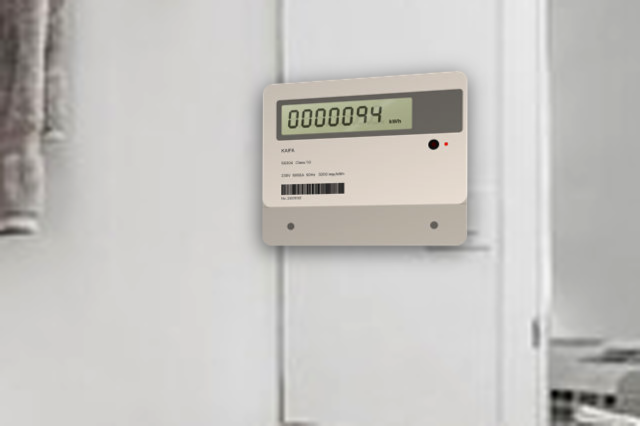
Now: 94
